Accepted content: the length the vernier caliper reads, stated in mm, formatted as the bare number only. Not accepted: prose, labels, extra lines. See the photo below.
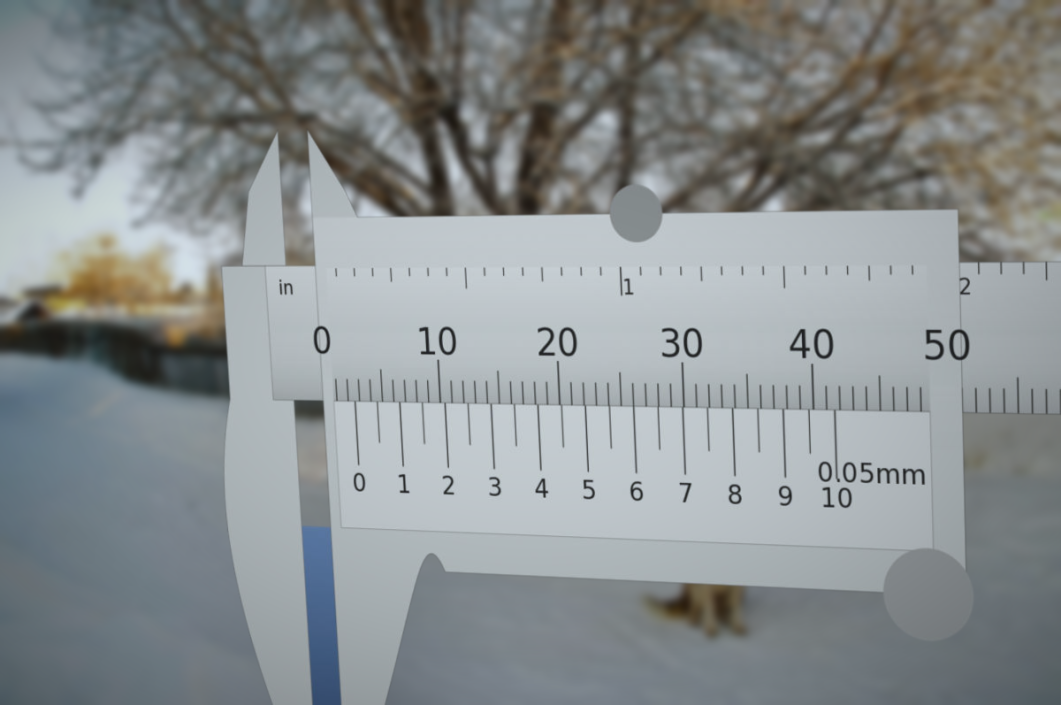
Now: 2.6
